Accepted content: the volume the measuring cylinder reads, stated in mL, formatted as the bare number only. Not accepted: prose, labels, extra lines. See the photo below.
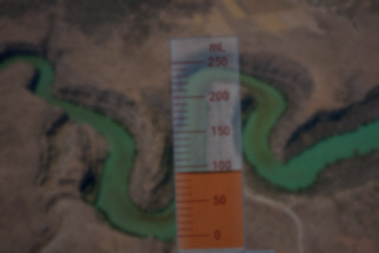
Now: 90
